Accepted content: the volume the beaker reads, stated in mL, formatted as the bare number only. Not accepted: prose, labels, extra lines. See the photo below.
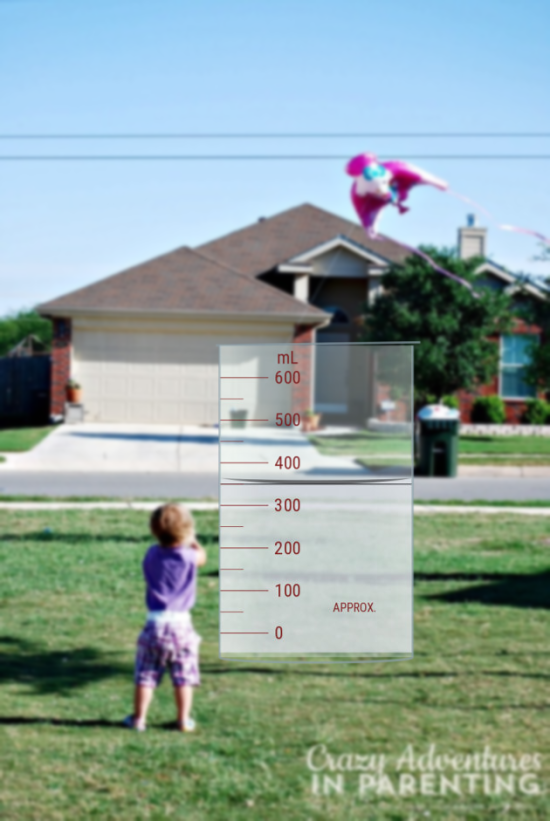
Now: 350
